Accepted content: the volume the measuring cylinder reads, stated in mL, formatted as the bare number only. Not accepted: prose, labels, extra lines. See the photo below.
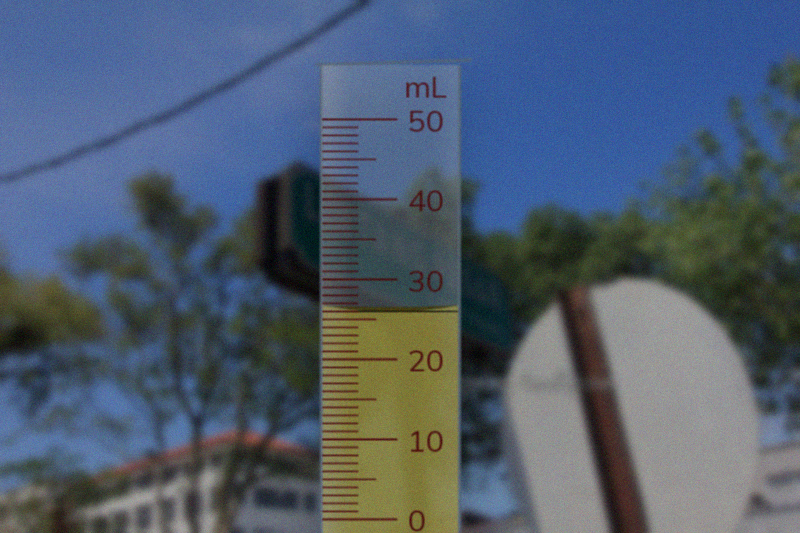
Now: 26
